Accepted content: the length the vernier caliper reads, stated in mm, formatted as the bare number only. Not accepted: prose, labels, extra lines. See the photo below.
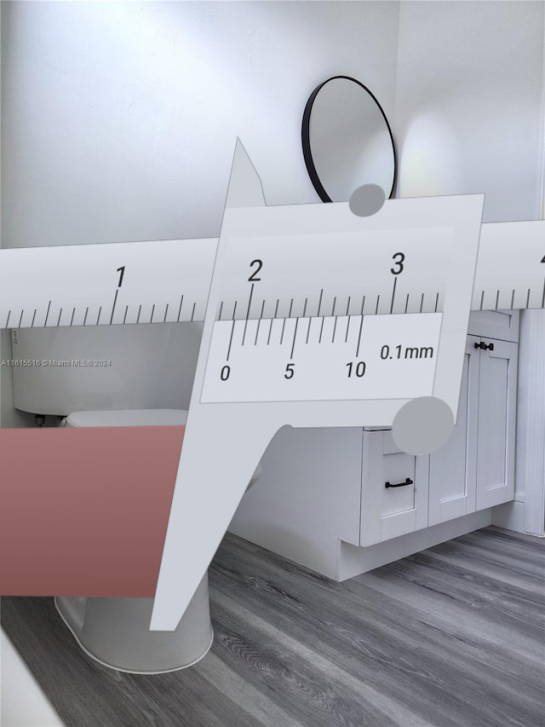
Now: 19.1
